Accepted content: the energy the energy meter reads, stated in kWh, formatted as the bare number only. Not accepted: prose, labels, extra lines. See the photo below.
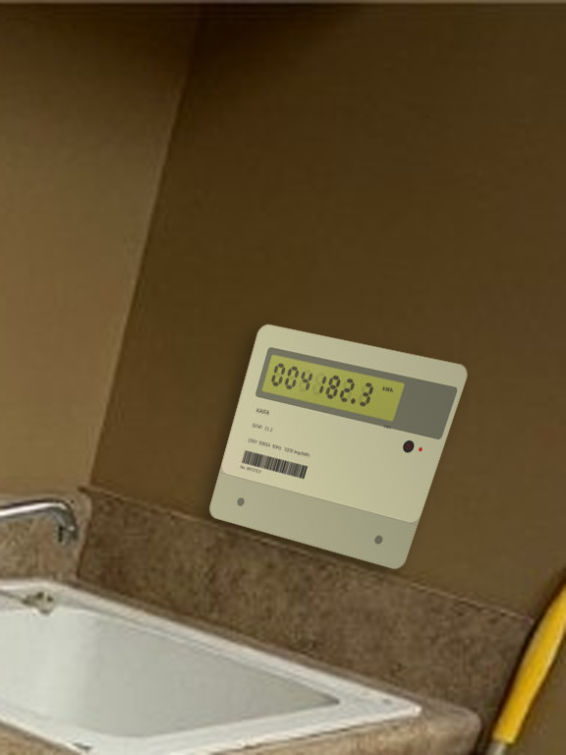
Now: 4182.3
